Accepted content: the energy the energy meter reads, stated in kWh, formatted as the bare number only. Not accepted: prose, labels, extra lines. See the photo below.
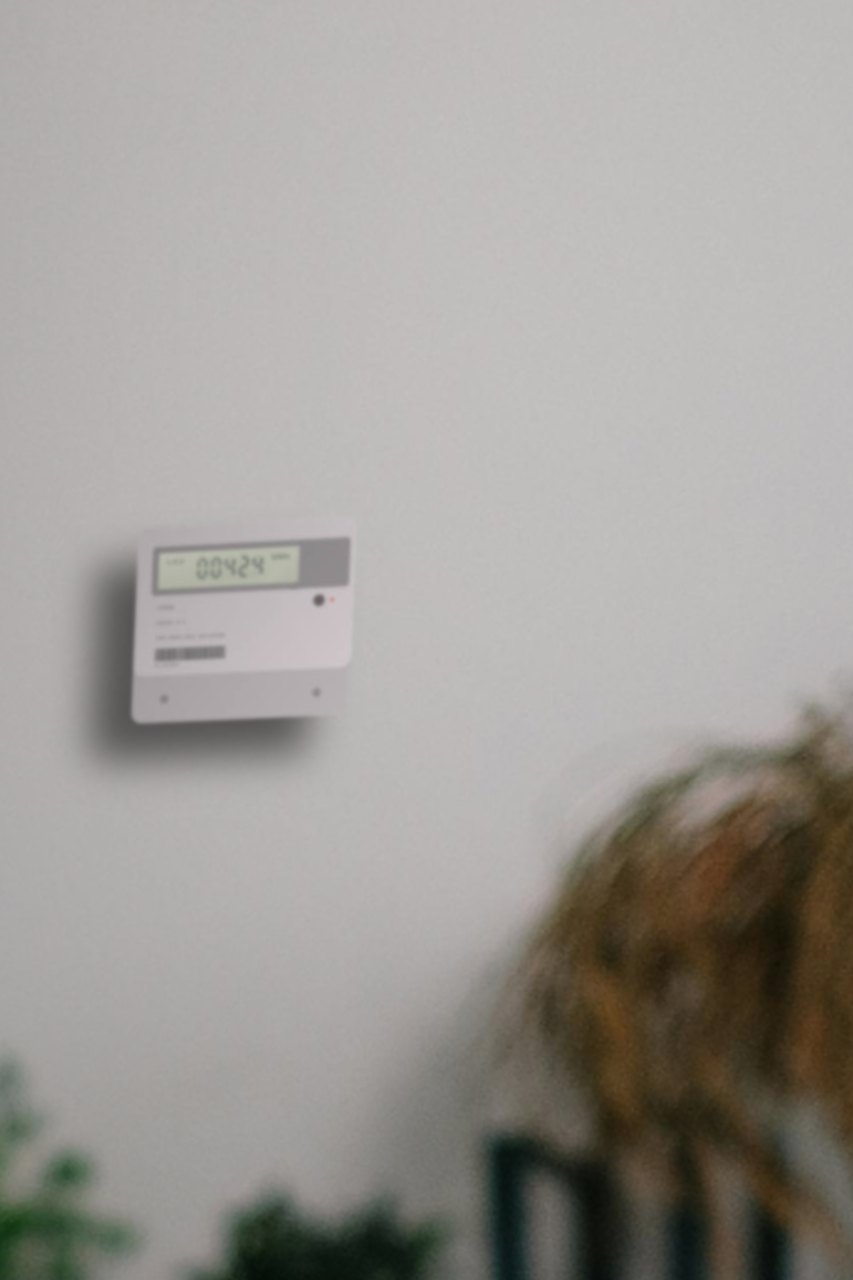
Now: 424
